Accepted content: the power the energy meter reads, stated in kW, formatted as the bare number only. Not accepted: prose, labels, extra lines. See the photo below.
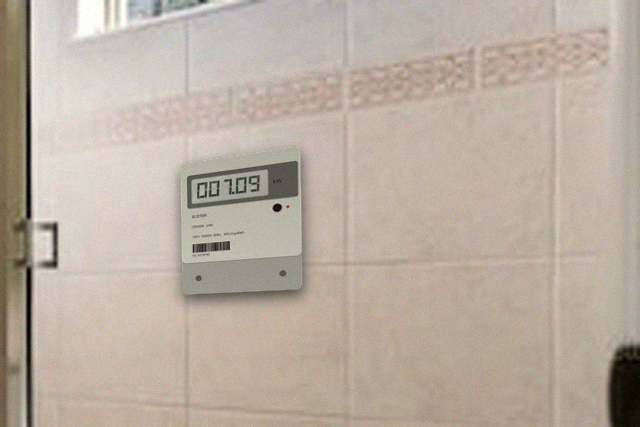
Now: 7.09
